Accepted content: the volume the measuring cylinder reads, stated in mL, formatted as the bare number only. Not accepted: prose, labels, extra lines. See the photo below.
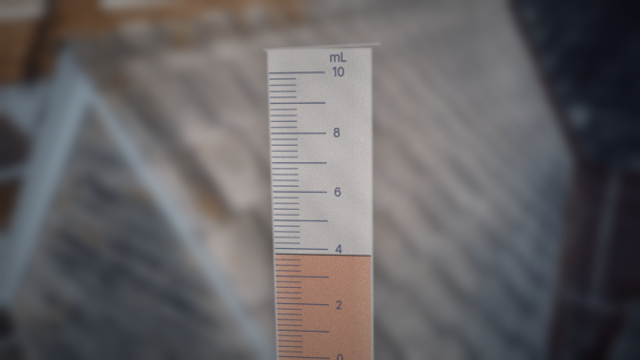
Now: 3.8
